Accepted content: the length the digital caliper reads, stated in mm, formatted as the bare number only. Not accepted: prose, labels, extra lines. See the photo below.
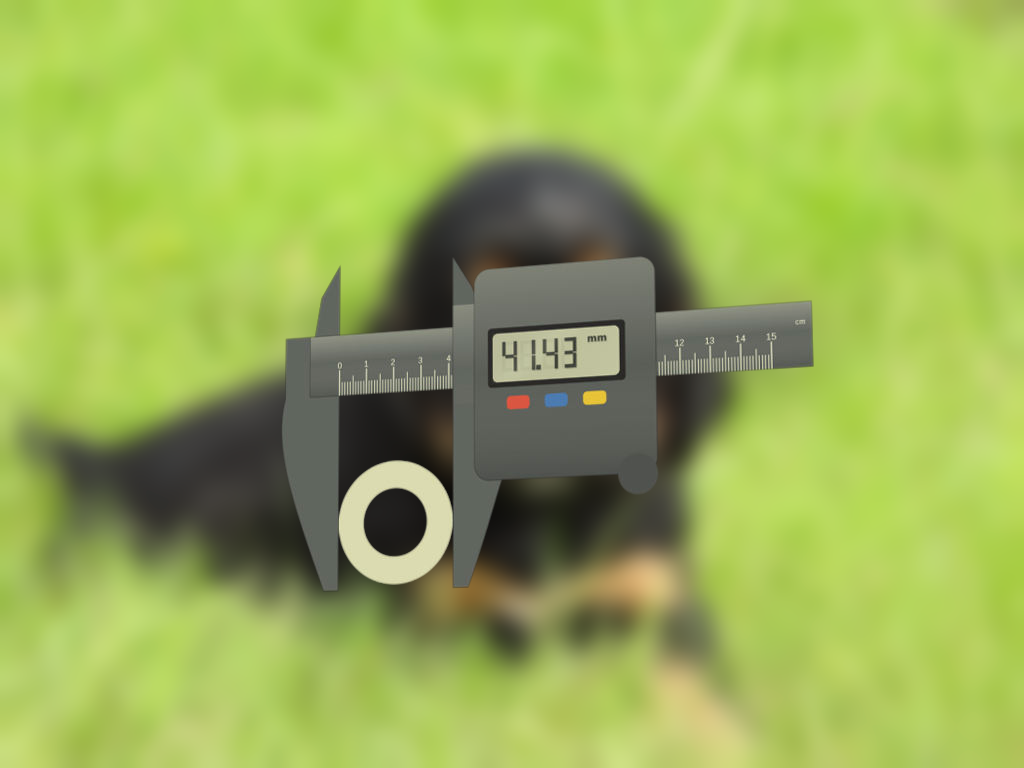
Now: 41.43
